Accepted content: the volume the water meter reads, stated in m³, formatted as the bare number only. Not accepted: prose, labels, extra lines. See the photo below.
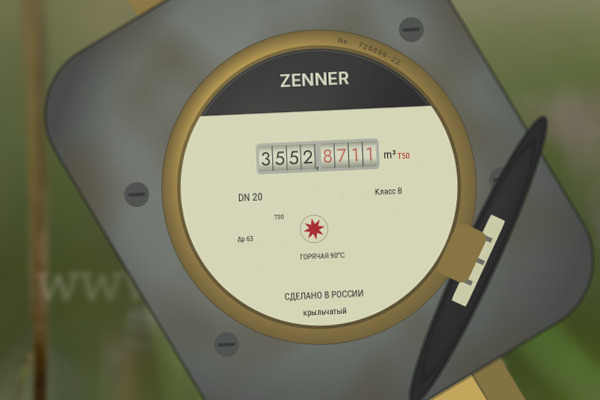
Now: 3552.8711
